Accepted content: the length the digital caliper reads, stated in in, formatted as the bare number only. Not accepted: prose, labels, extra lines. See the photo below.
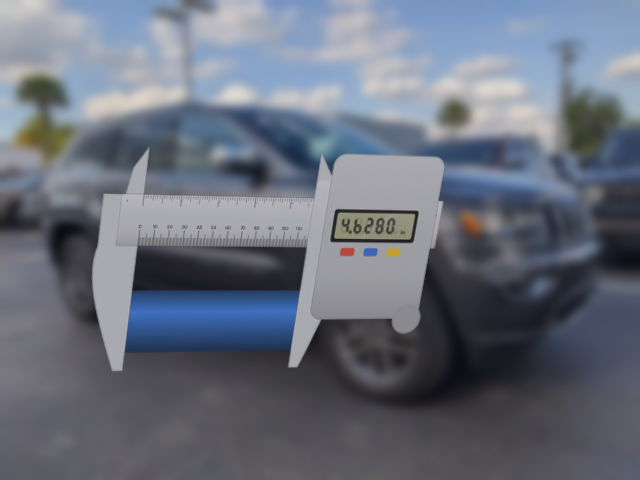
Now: 4.6280
